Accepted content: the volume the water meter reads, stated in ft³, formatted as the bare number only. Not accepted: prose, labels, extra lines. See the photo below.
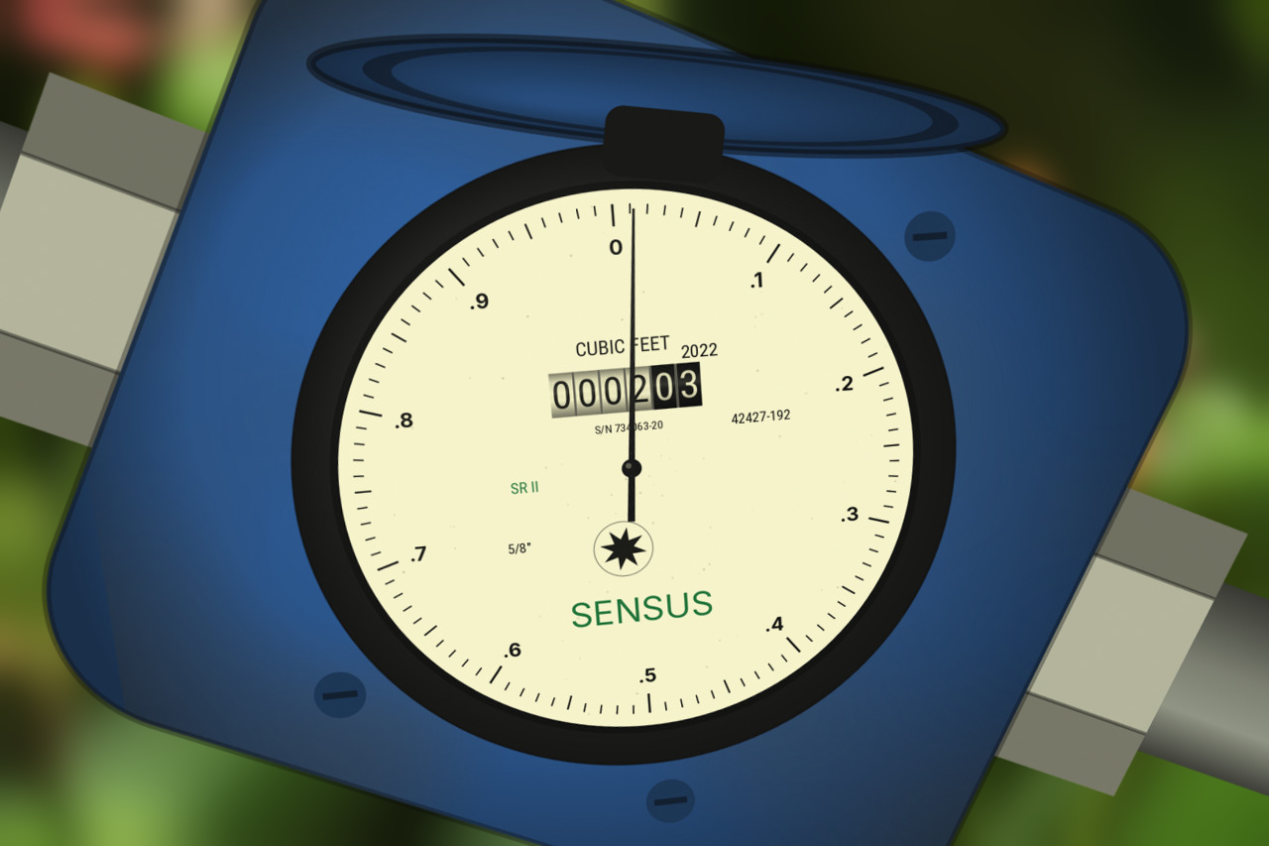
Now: 203.01
